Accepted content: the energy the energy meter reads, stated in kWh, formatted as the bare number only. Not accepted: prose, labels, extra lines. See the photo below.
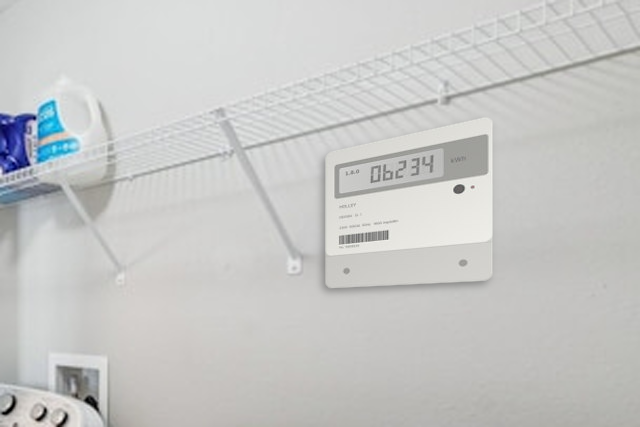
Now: 6234
